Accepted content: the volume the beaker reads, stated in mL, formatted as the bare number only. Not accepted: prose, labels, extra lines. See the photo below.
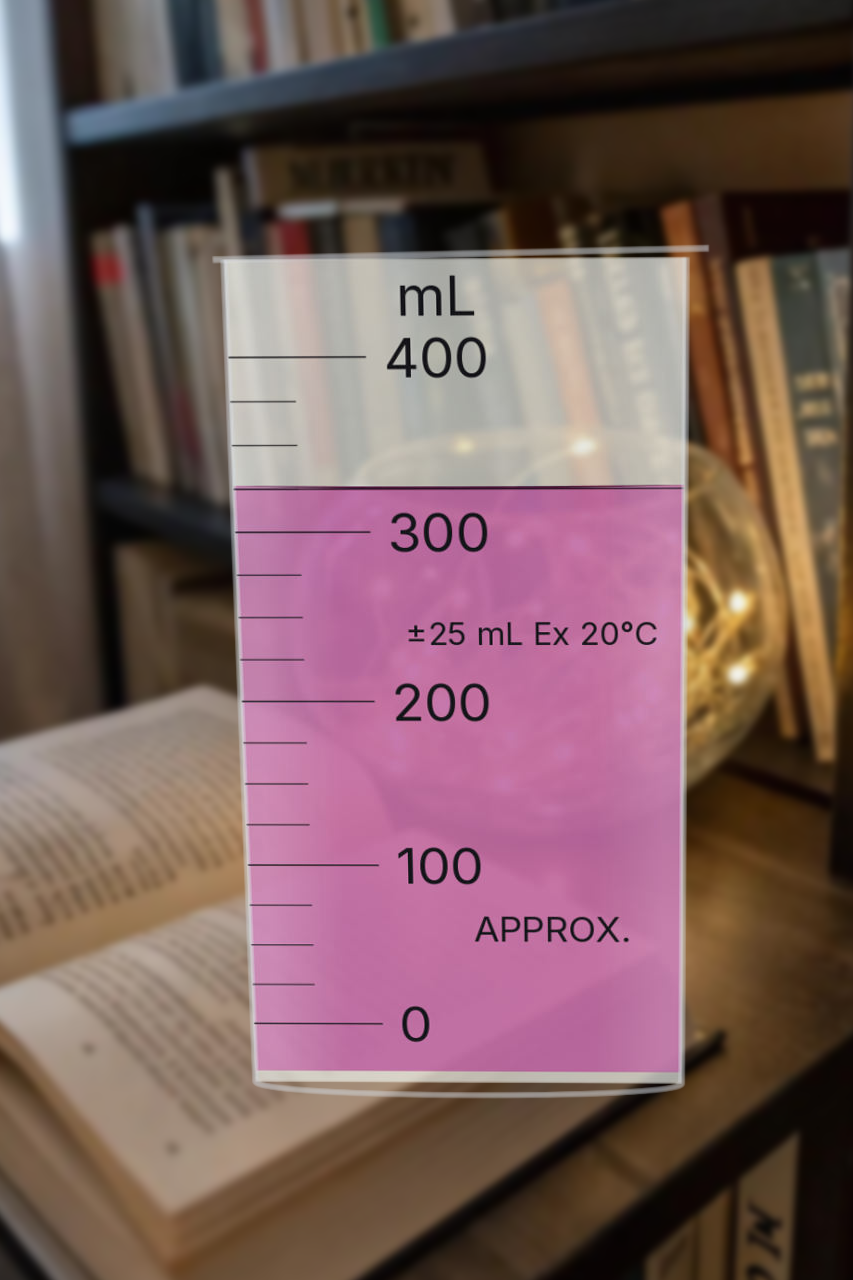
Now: 325
